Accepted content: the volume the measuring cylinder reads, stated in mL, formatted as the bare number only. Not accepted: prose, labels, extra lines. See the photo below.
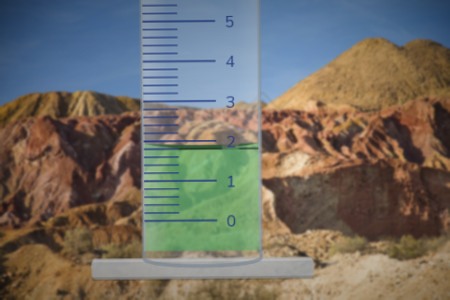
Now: 1.8
